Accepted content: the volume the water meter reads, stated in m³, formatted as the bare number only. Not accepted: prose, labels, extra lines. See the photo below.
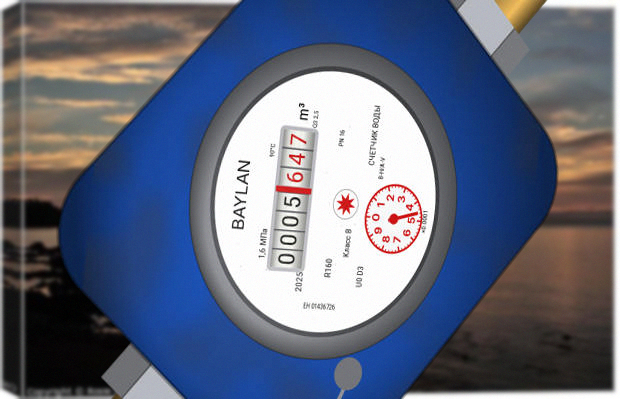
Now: 5.6474
